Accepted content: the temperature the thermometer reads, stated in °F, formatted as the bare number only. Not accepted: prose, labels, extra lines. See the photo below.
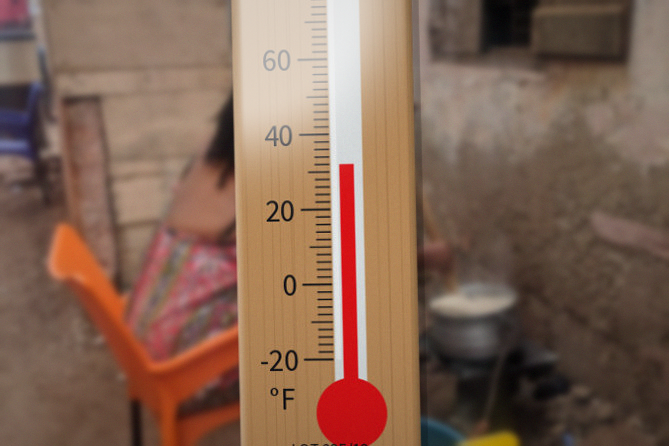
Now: 32
